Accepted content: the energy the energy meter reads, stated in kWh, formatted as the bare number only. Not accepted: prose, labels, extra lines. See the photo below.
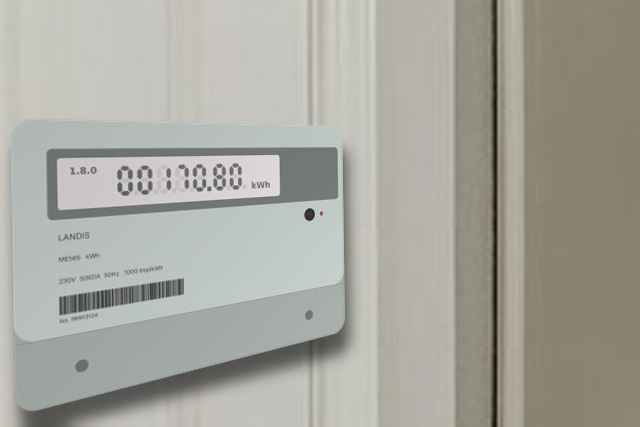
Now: 170.80
